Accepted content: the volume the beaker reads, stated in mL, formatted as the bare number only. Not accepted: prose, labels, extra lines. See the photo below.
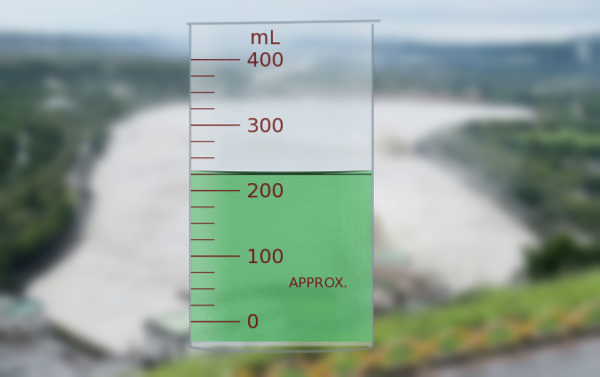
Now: 225
